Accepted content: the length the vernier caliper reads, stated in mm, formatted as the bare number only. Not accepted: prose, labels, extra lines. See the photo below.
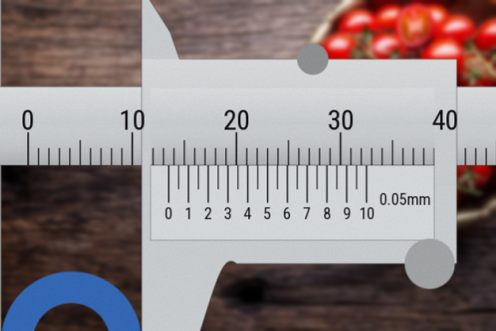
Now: 13.5
